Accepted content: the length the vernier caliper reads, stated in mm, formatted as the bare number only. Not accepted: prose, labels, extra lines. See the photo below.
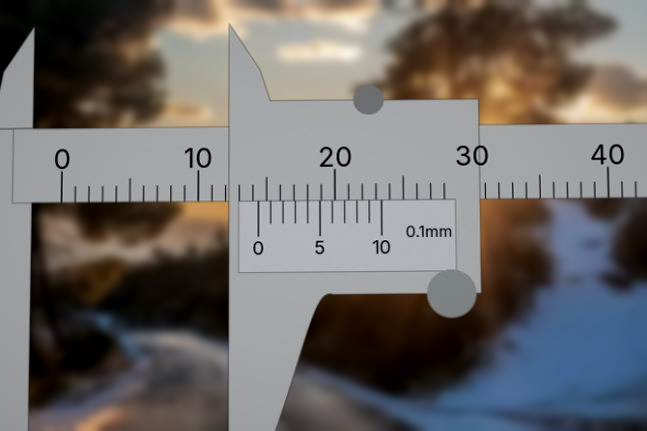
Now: 14.4
